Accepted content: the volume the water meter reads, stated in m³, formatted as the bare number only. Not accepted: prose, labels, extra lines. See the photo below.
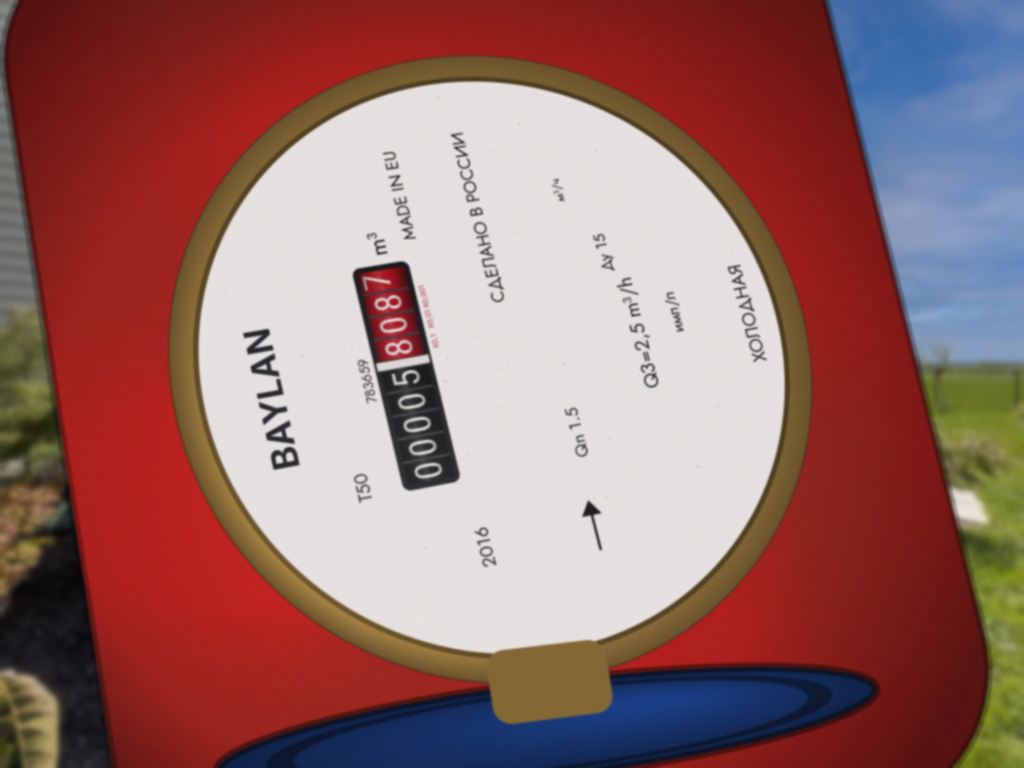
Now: 5.8087
